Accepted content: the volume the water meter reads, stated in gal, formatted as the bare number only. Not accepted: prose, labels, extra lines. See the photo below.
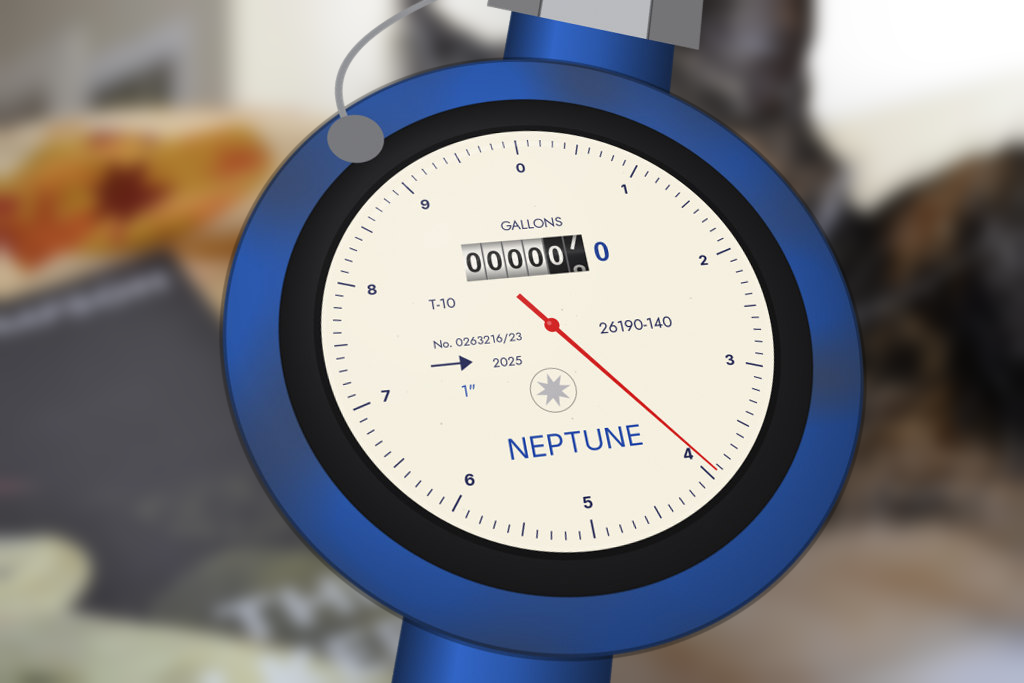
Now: 73.9
